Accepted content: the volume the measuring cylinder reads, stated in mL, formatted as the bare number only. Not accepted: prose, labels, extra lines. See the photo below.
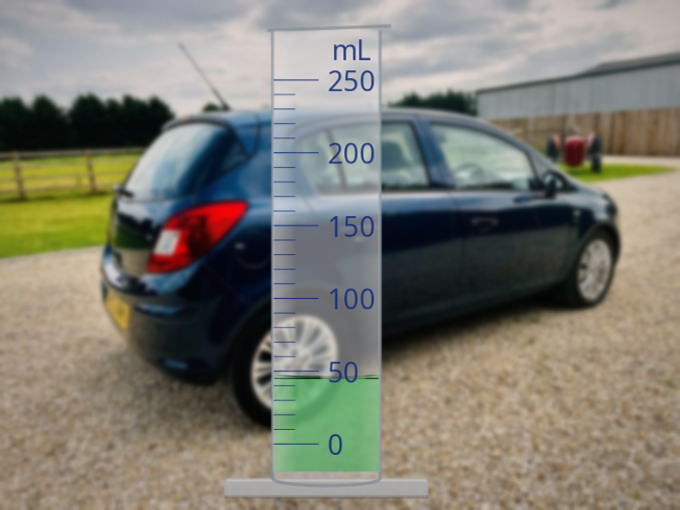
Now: 45
